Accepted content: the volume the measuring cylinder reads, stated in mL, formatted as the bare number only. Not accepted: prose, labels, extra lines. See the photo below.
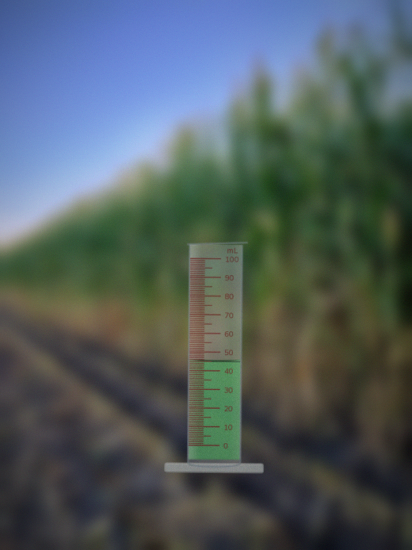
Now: 45
